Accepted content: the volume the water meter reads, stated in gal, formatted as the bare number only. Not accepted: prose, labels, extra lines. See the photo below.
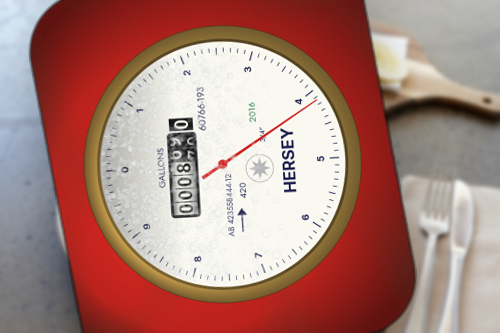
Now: 8694.1
